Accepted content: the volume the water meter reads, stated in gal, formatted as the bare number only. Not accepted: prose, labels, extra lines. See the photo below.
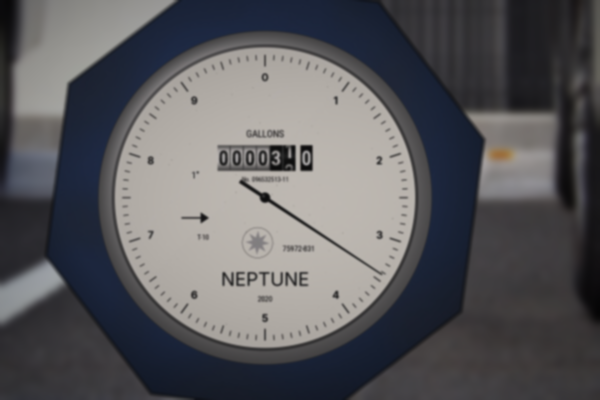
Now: 313.4
